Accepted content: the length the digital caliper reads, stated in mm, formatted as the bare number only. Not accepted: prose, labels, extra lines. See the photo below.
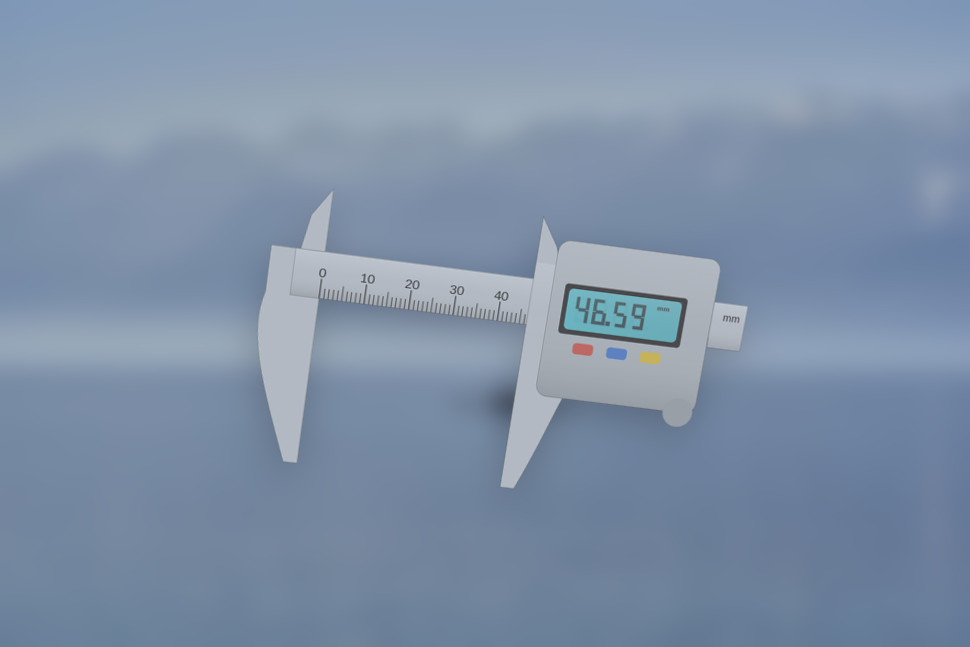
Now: 46.59
